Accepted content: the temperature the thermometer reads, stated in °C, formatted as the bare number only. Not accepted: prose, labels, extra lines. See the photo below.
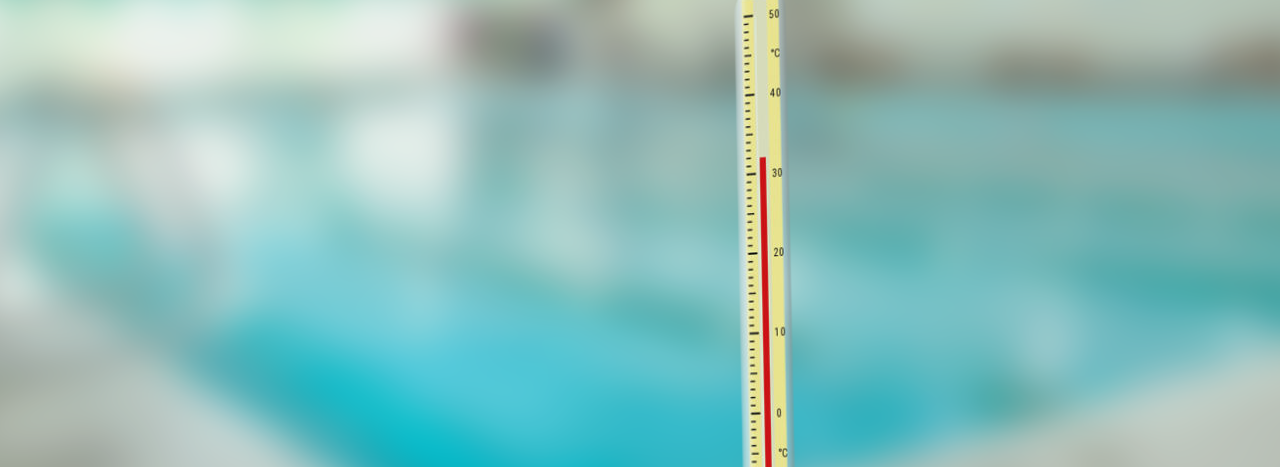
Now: 32
